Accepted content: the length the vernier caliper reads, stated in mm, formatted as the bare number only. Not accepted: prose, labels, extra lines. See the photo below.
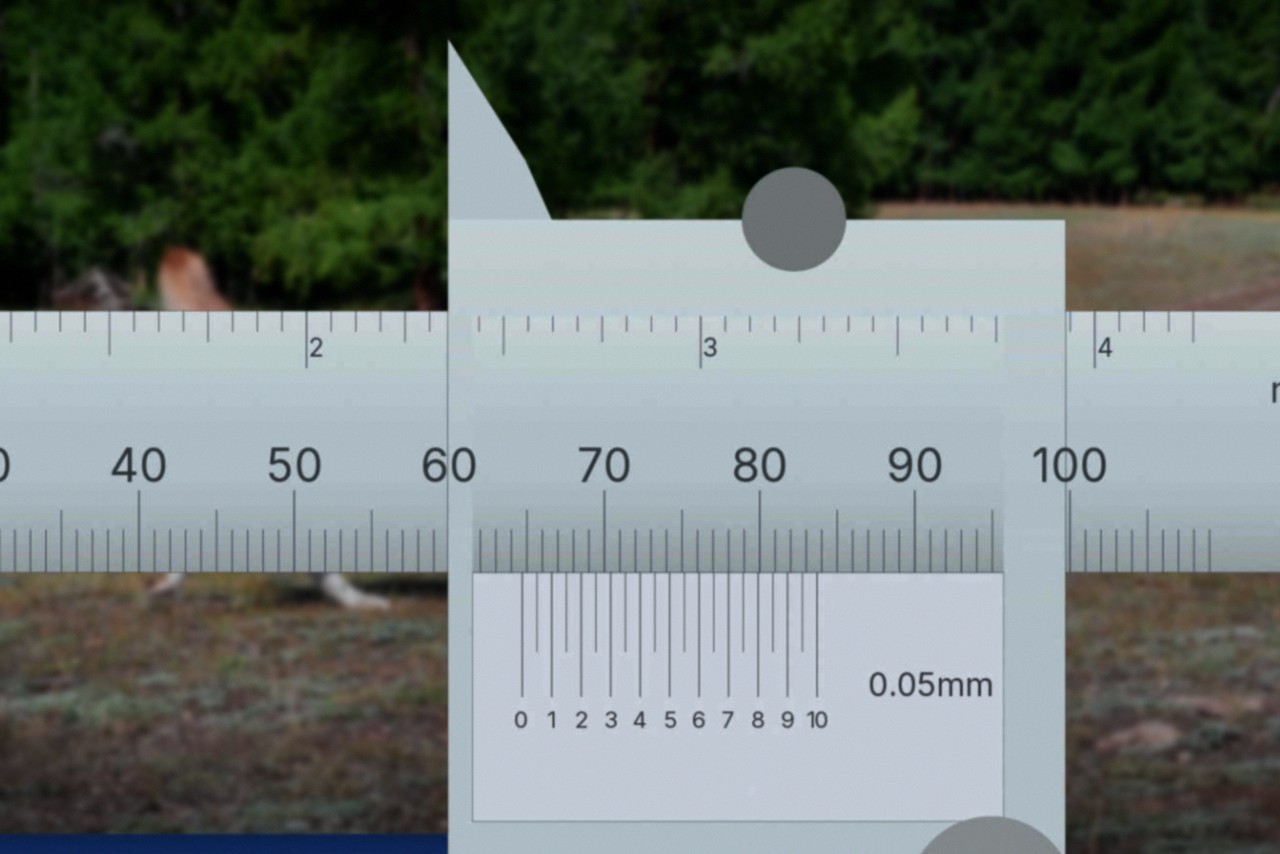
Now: 64.7
